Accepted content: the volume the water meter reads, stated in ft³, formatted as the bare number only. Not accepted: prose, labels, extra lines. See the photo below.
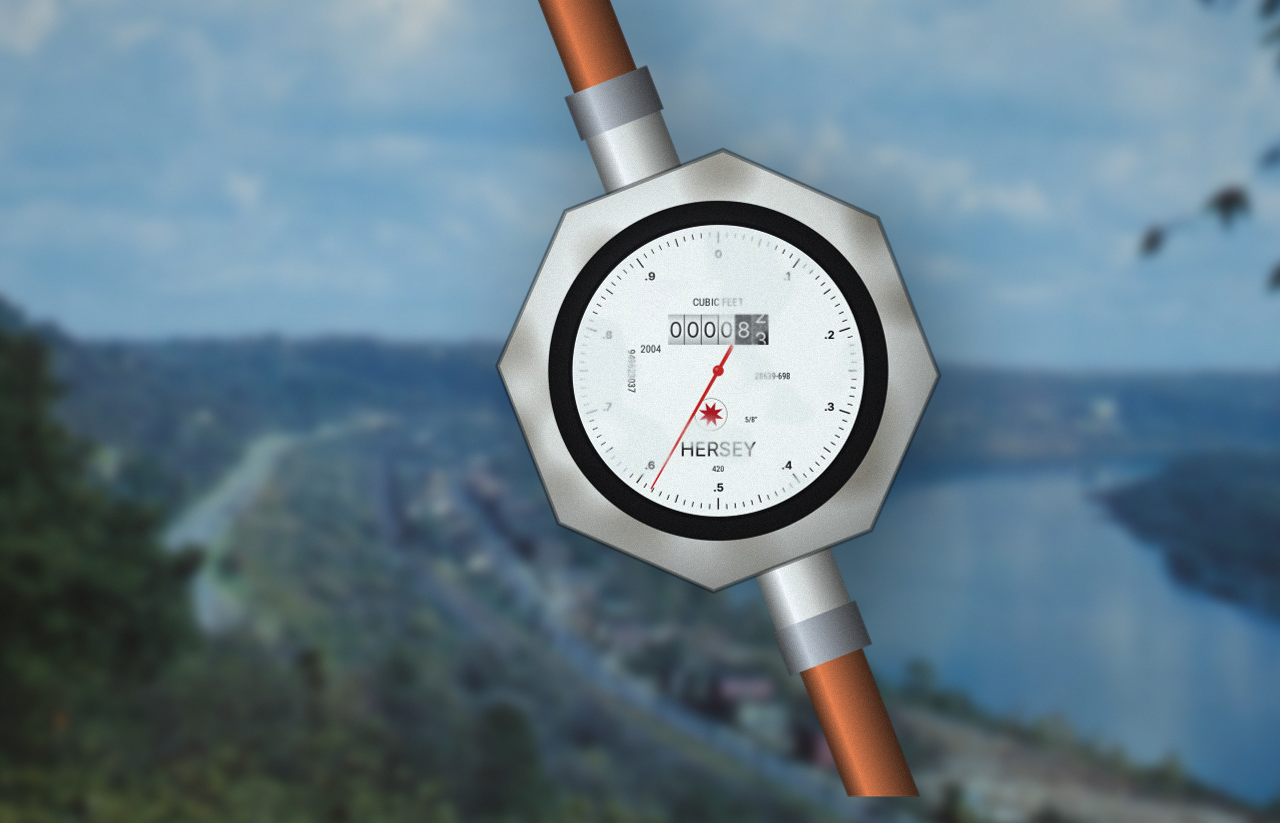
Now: 82.58
